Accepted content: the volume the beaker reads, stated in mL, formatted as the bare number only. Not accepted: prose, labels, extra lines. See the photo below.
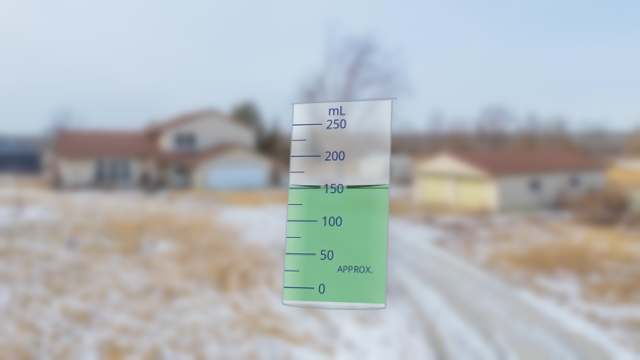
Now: 150
